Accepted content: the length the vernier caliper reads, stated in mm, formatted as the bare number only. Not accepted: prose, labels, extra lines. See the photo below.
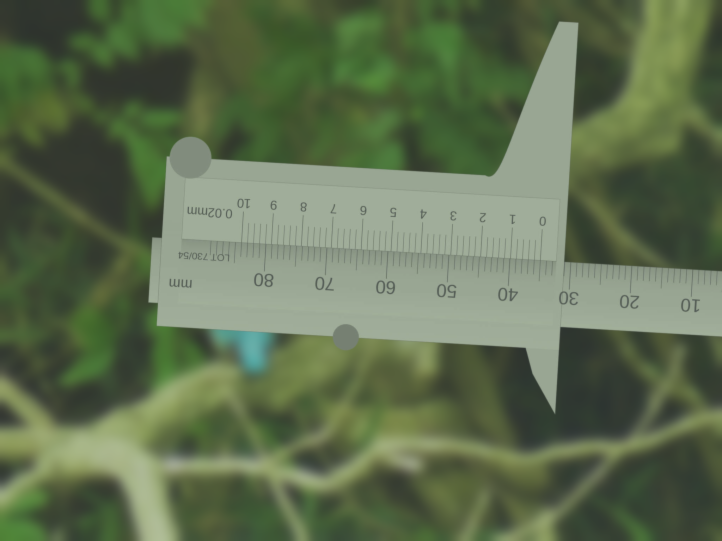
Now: 35.0
